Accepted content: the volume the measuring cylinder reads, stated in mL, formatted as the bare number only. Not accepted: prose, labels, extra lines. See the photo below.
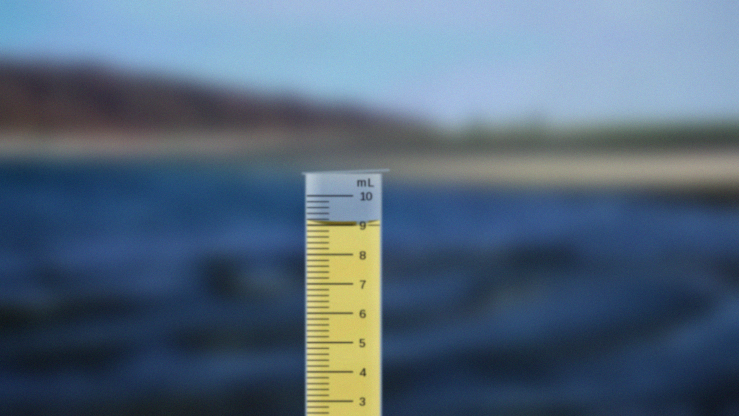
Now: 9
